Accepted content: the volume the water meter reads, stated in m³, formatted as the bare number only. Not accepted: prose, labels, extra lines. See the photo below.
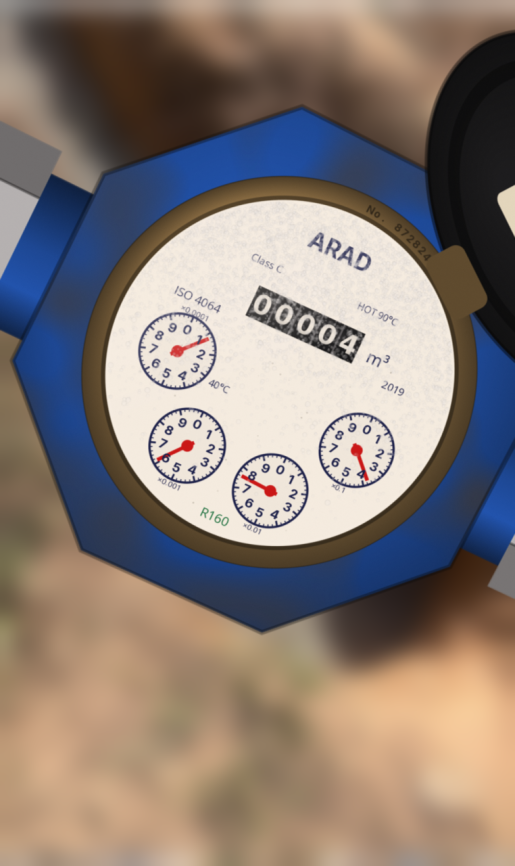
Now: 4.3761
